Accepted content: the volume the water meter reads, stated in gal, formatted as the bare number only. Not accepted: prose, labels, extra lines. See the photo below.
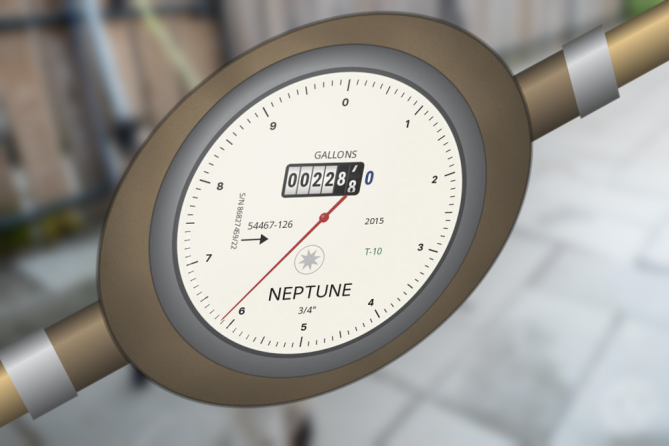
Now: 22876.1
